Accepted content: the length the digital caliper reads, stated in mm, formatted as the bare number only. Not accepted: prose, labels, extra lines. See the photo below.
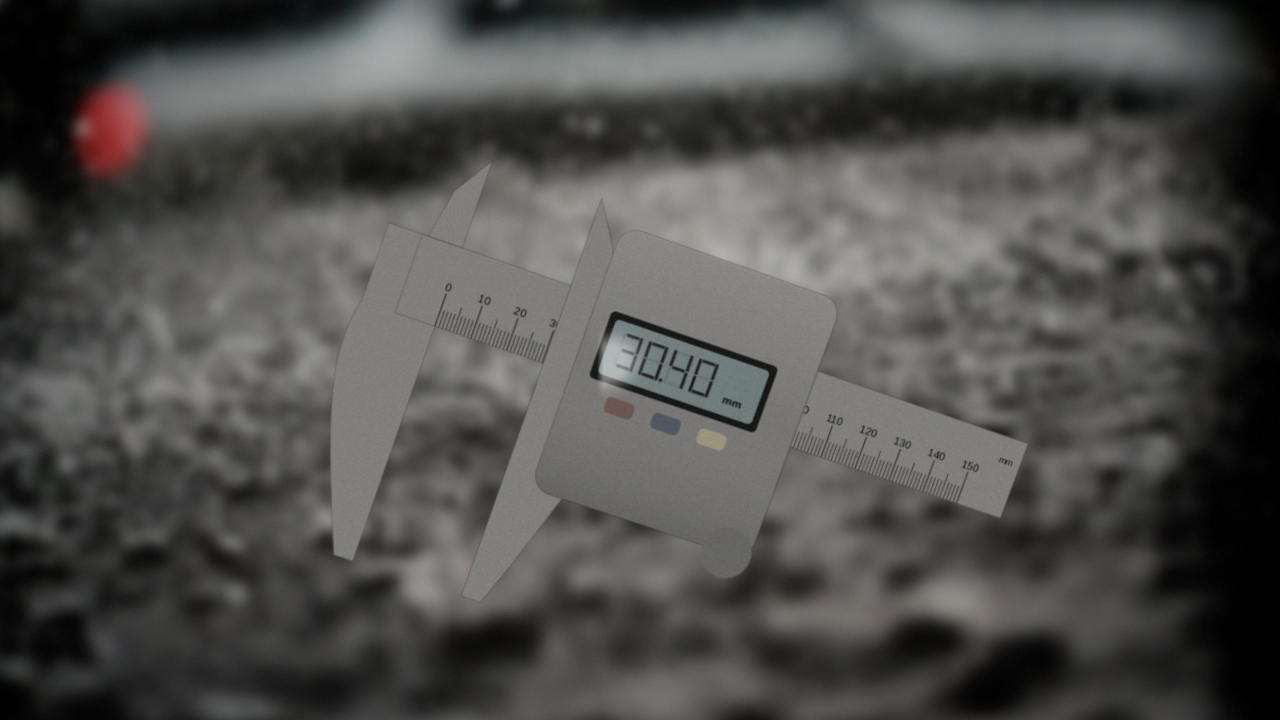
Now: 30.40
